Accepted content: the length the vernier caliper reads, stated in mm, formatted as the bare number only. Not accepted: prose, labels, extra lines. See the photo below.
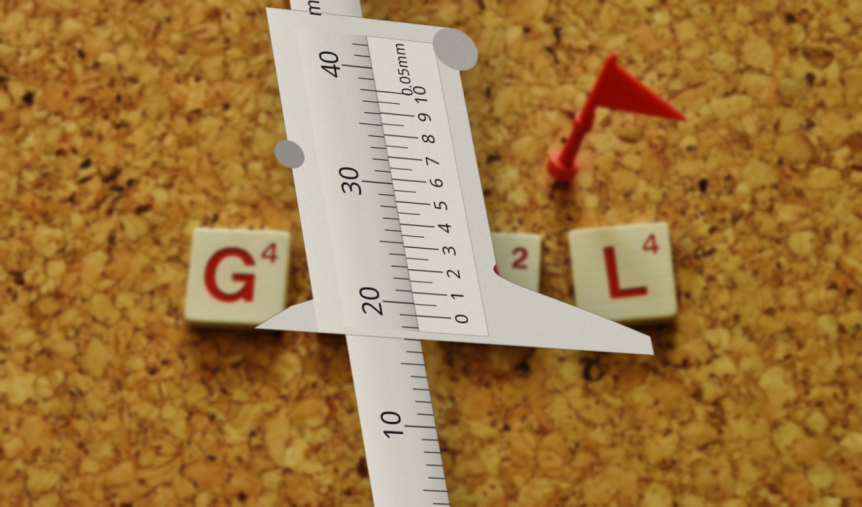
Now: 19.0
